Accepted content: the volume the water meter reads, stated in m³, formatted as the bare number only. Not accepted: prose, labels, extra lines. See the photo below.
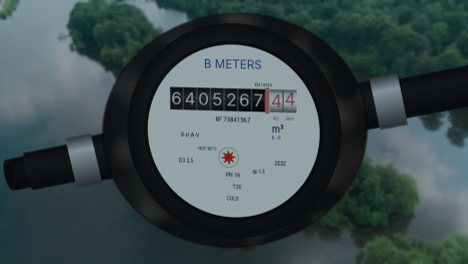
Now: 6405267.44
